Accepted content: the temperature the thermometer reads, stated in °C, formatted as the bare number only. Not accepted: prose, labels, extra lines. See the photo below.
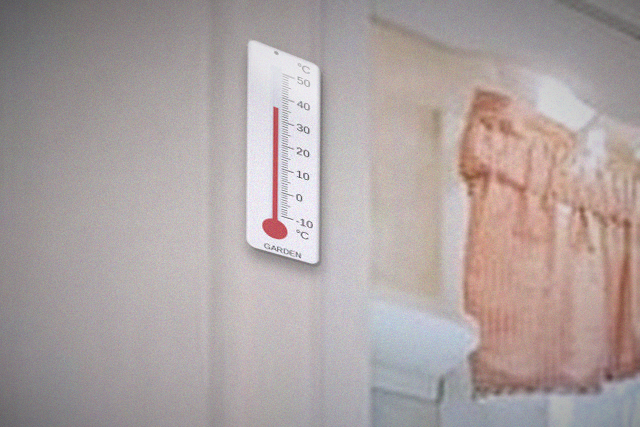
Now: 35
